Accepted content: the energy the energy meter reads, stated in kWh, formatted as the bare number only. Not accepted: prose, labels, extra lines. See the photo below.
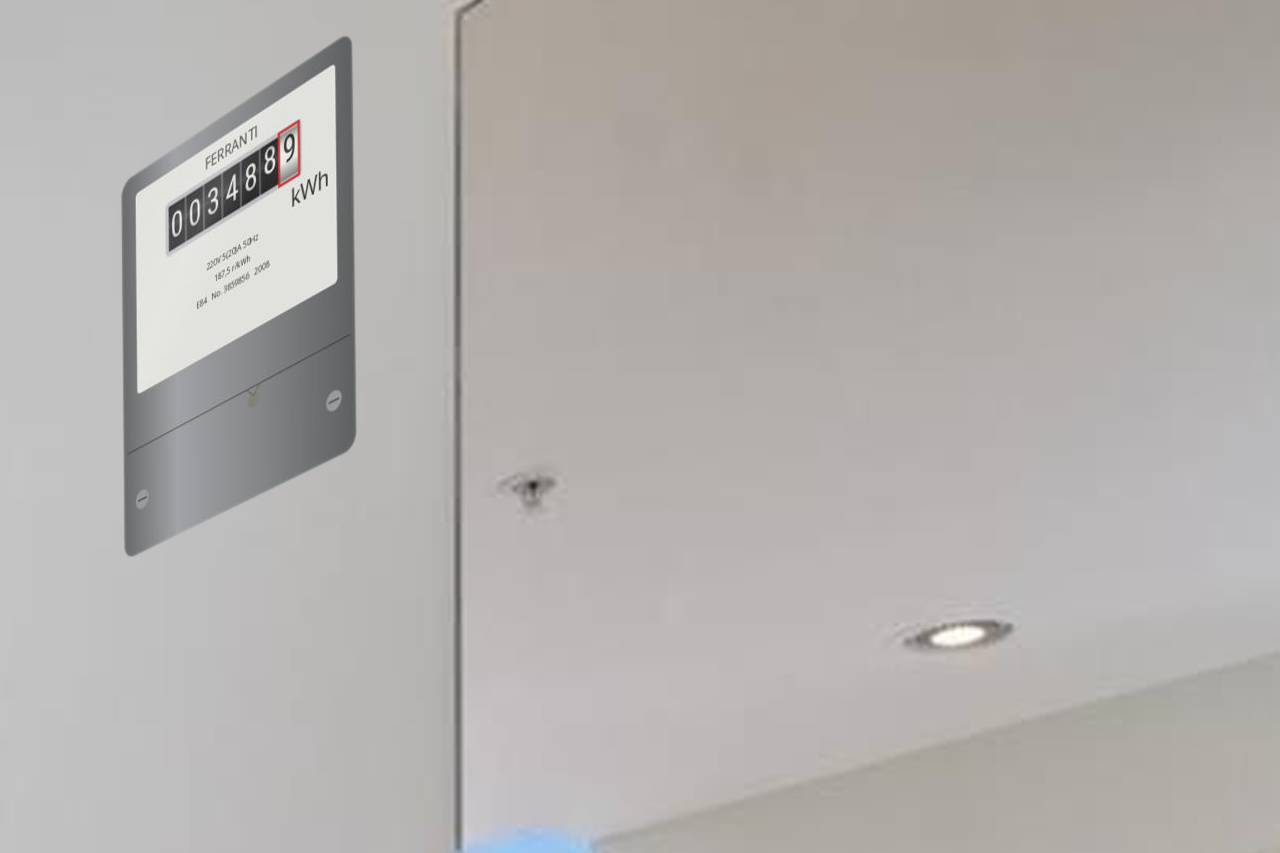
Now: 3488.9
